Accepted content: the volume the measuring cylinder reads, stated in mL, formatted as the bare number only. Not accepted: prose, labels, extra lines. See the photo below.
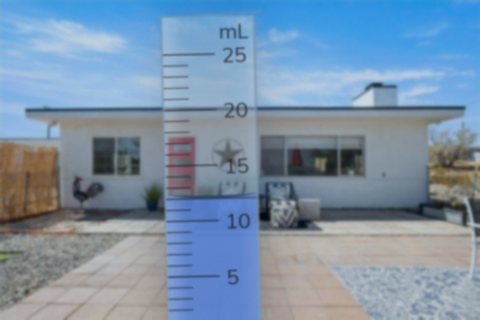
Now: 12
